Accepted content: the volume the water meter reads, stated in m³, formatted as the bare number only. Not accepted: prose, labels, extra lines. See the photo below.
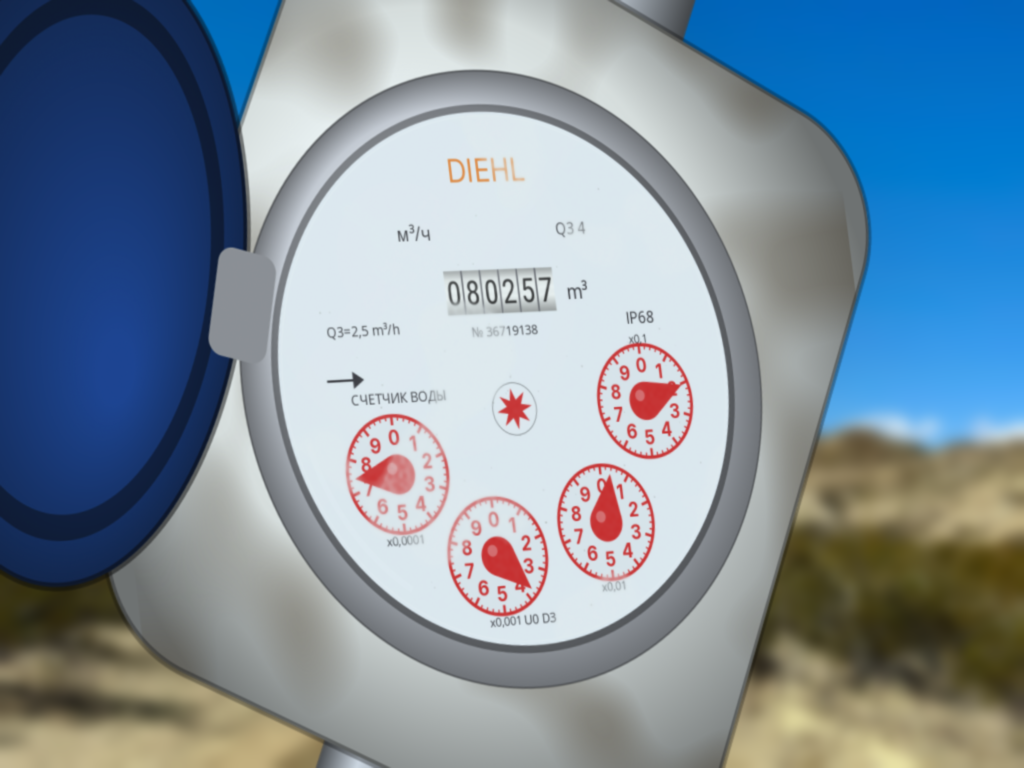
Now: 80257.2037
